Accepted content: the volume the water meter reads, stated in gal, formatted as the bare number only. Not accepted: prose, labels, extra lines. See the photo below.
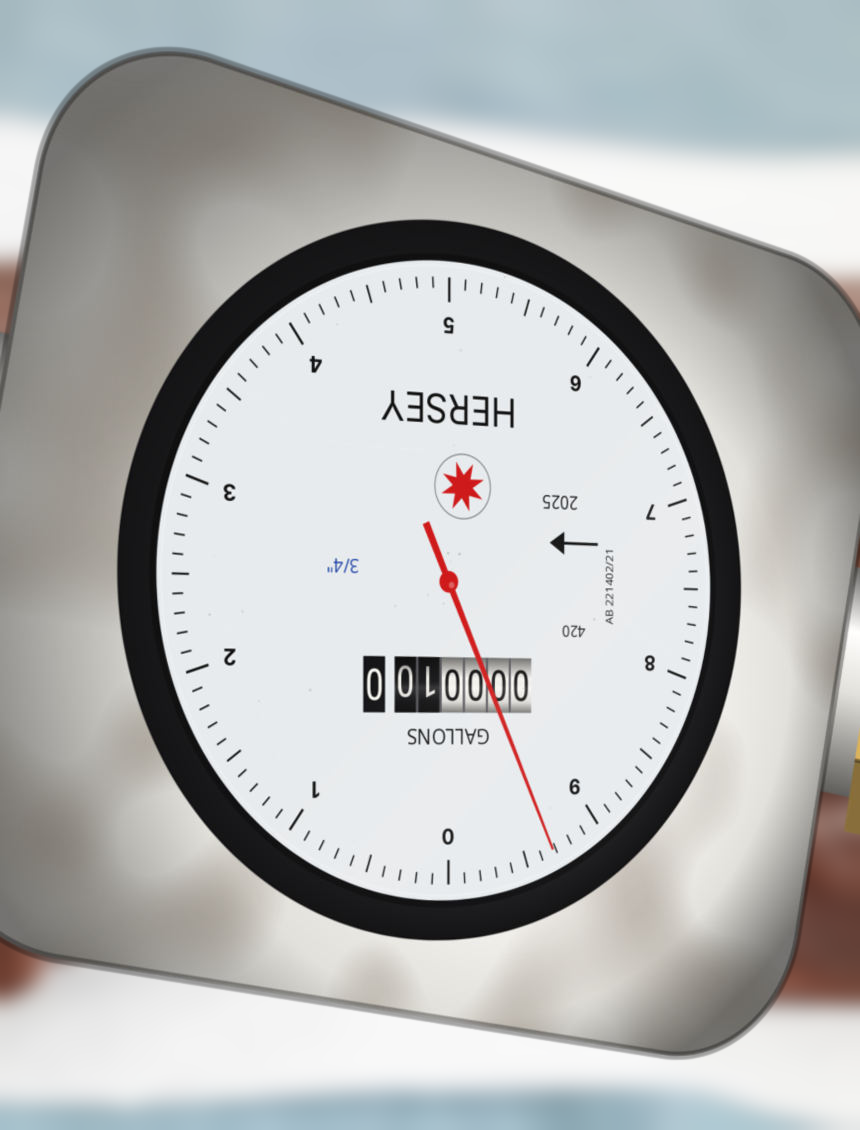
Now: 99.3
